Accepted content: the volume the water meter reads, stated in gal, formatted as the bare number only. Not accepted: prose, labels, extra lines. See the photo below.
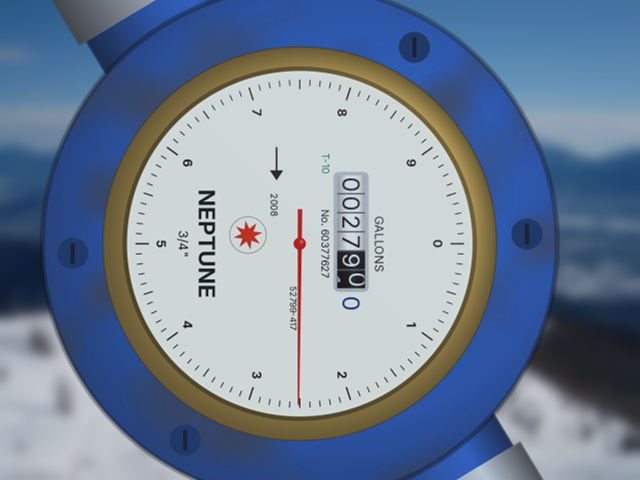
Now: 27902.5
